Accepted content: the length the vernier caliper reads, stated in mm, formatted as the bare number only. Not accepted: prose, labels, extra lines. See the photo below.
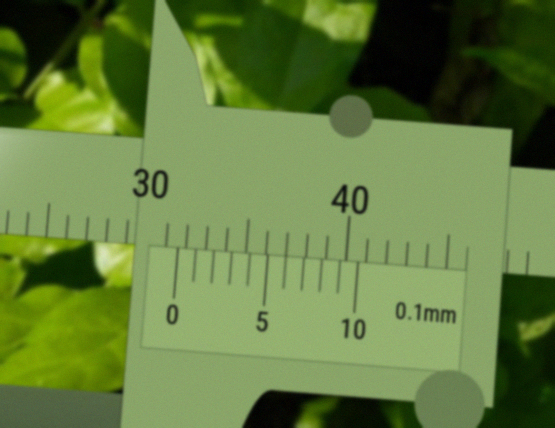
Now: 31.6
